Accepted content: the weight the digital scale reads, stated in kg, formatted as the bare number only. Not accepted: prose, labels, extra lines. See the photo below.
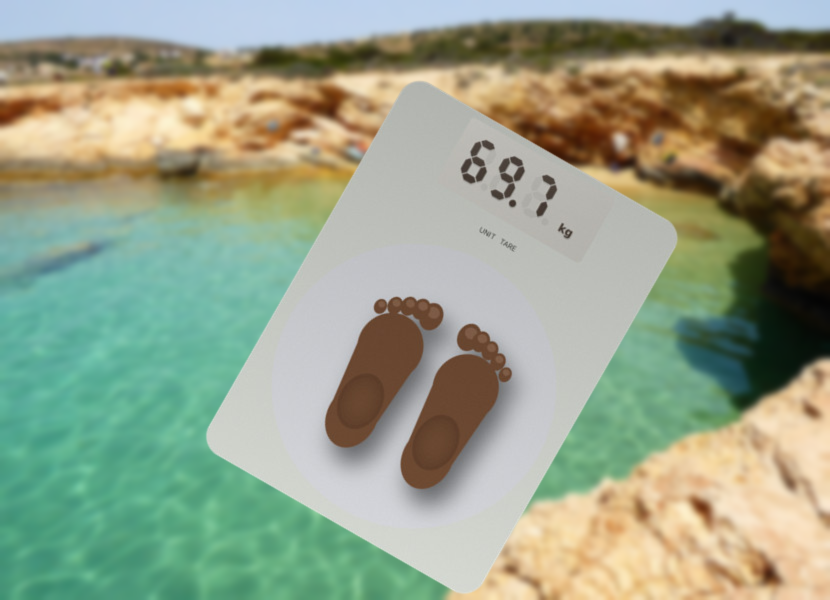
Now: 69.7
